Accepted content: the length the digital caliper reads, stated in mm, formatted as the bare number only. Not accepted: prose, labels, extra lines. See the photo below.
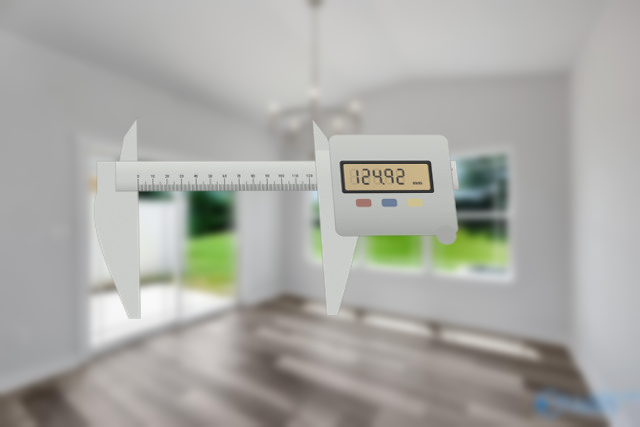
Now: 124.92
